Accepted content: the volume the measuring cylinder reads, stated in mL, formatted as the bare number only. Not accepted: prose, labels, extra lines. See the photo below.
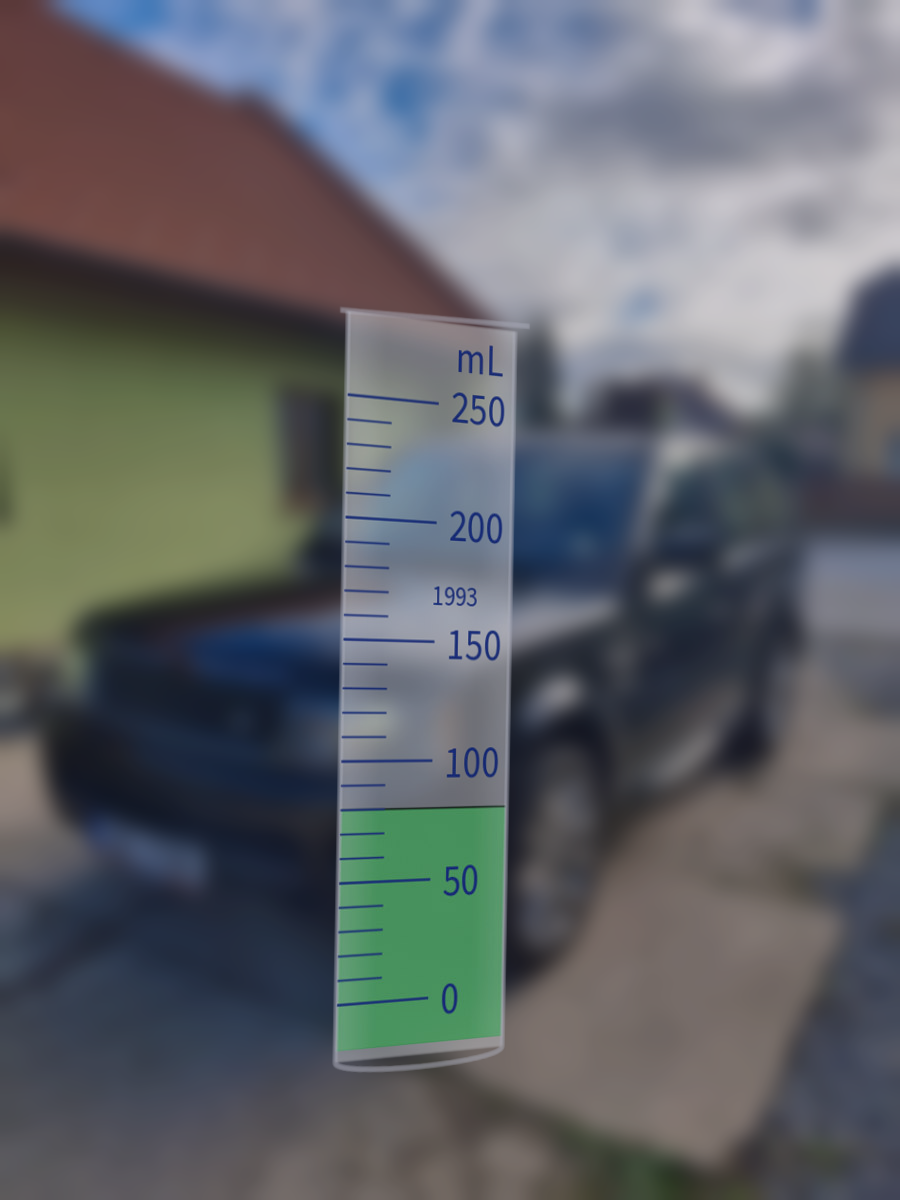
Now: 80
